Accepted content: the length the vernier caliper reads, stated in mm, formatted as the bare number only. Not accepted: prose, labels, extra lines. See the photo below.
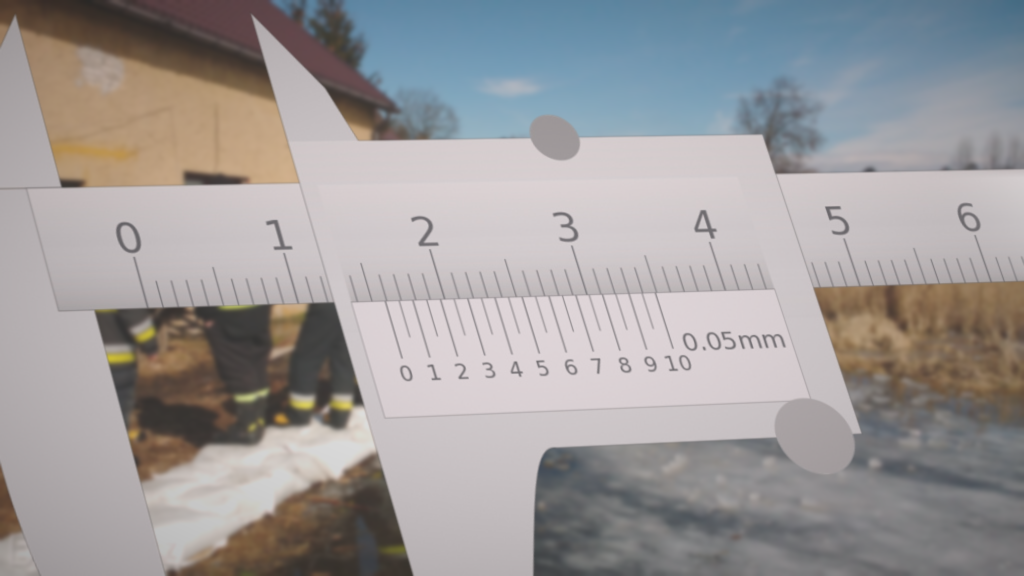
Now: 15.9
